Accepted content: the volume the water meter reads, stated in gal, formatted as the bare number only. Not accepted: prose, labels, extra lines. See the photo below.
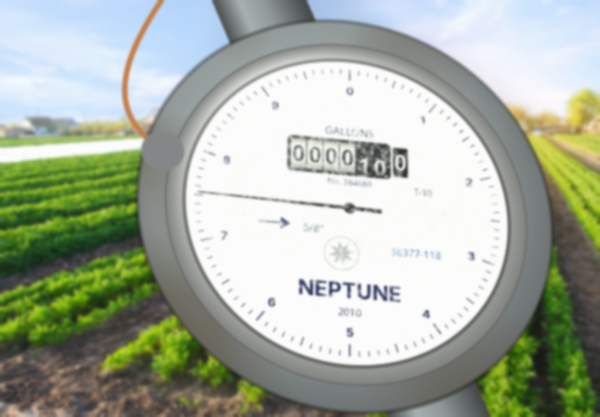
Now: 97.5
